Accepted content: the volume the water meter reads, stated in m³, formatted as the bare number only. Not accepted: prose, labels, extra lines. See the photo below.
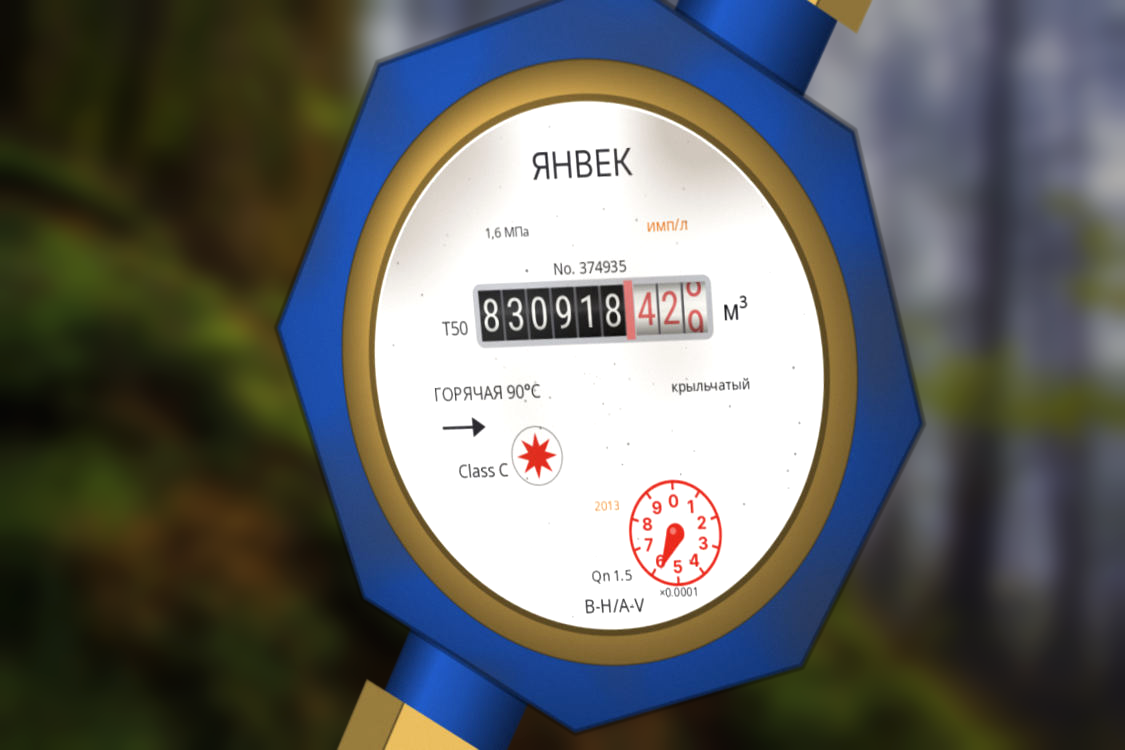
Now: 830918.4285
